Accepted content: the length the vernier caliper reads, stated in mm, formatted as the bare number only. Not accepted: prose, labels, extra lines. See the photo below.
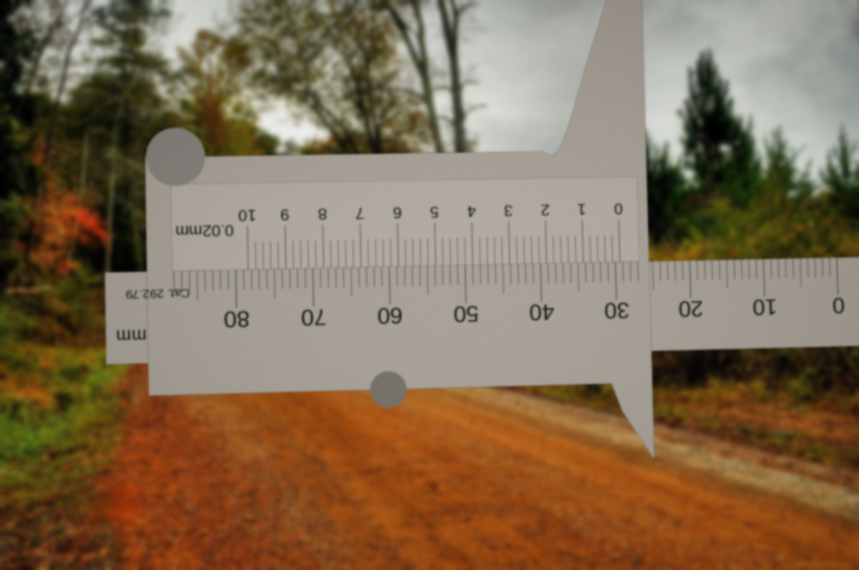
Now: 29.4
